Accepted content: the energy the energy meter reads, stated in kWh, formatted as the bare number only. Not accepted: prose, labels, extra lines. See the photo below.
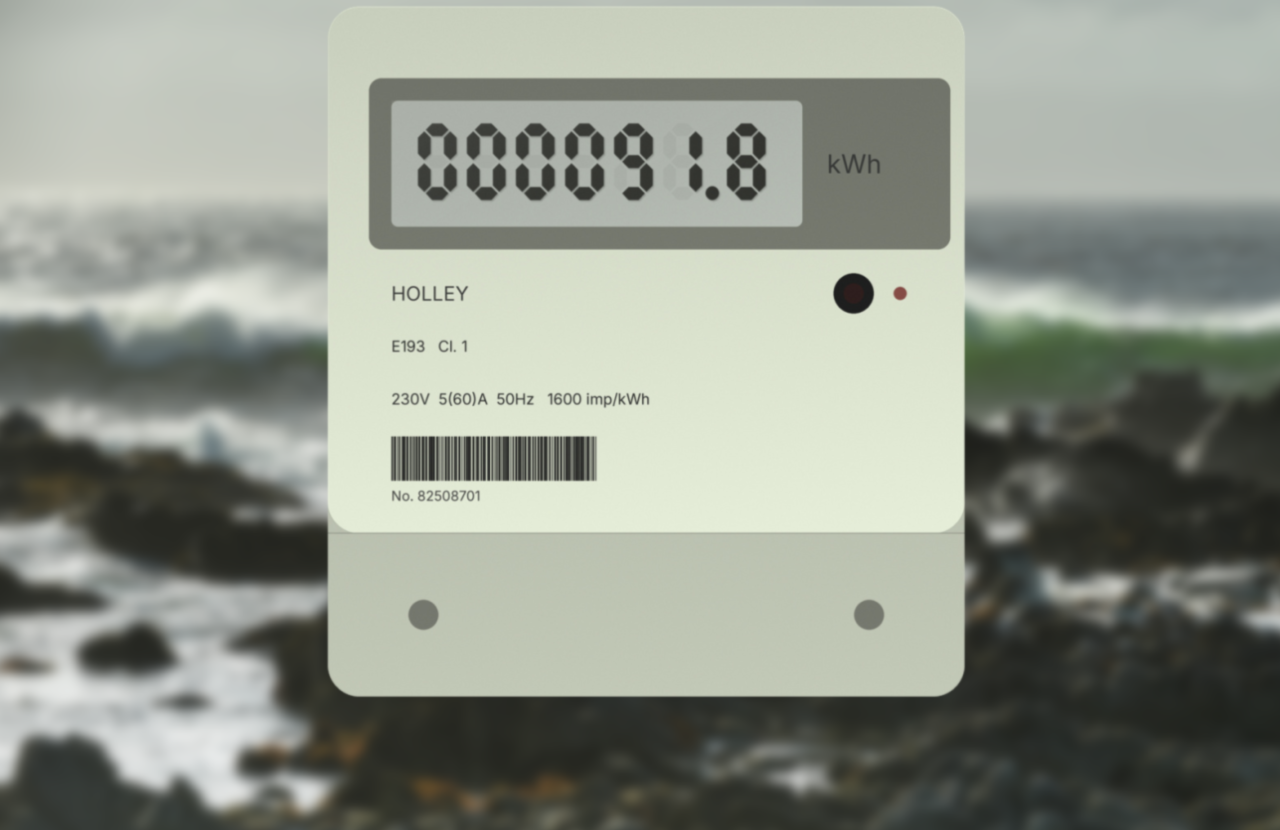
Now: 91.8
